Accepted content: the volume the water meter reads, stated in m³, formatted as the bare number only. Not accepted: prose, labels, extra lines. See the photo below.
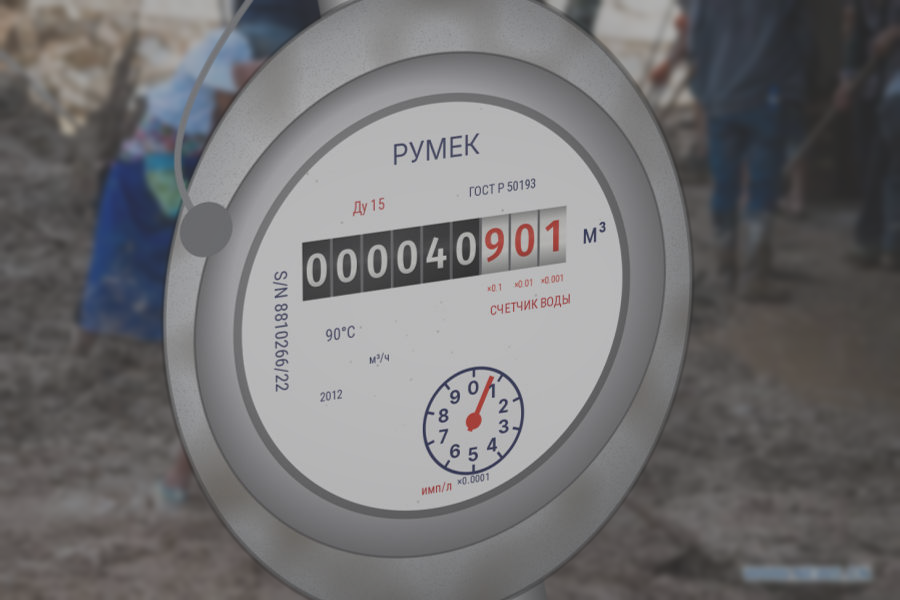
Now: 40.9010
